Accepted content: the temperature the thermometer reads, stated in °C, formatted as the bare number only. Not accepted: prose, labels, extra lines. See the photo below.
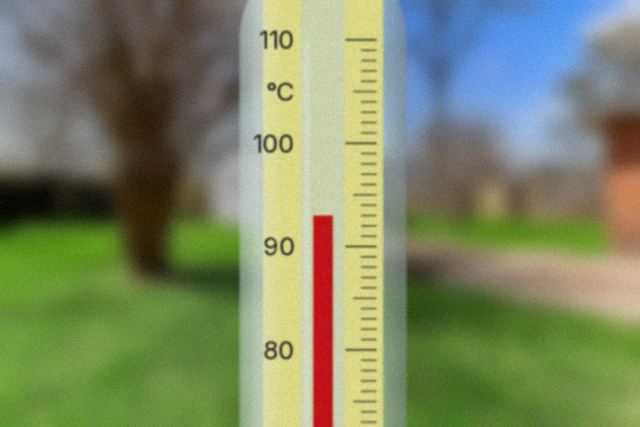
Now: 93
